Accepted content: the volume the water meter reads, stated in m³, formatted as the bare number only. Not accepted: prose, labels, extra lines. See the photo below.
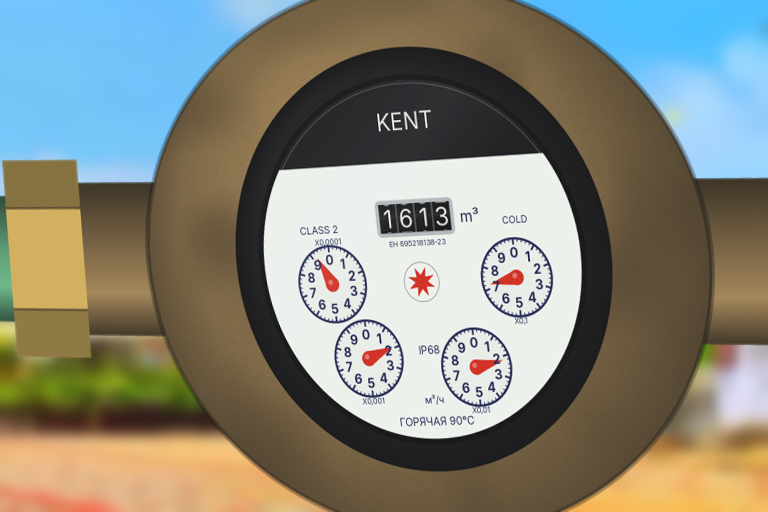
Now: 1613.7219
